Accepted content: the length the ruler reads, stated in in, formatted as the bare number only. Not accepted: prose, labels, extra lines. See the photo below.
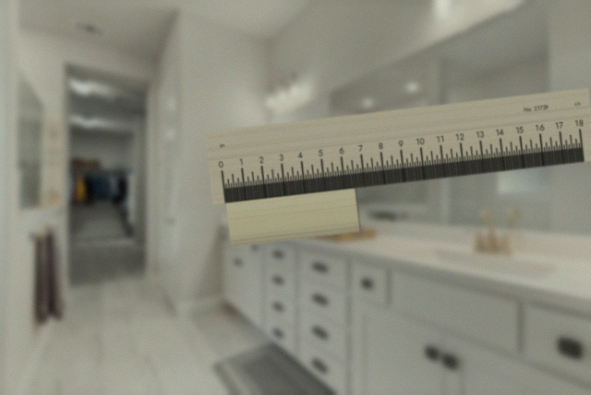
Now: 6.5
